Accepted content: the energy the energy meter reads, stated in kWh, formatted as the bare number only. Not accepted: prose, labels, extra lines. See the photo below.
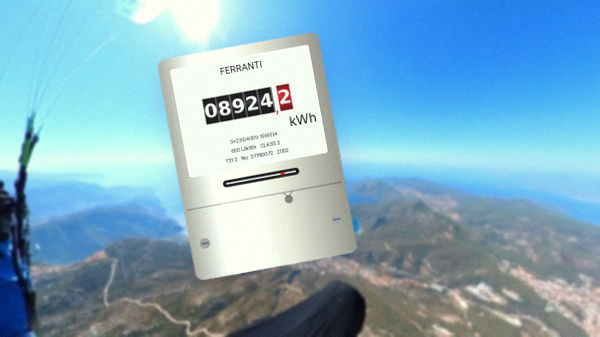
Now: 8924.2
